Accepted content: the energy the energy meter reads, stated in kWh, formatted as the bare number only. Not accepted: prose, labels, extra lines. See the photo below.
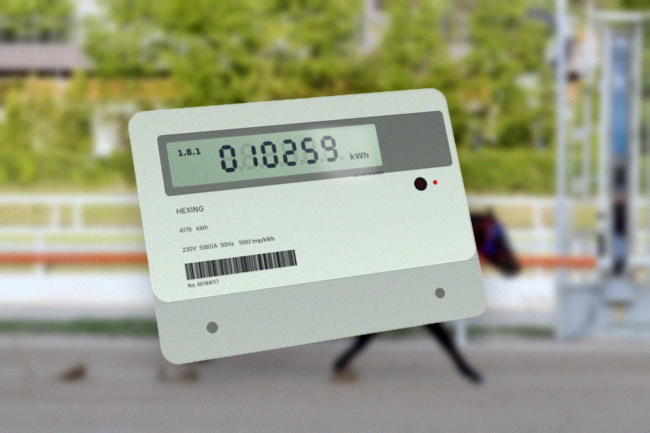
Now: 10259
